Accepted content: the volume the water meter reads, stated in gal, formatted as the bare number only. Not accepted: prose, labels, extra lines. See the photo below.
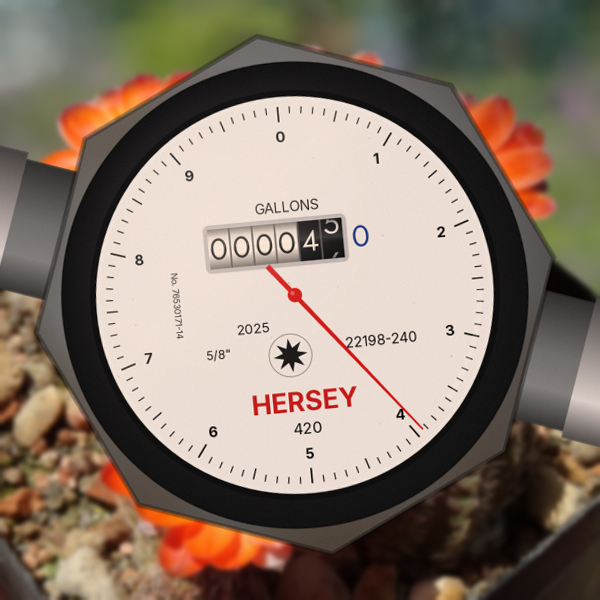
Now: 453.9
